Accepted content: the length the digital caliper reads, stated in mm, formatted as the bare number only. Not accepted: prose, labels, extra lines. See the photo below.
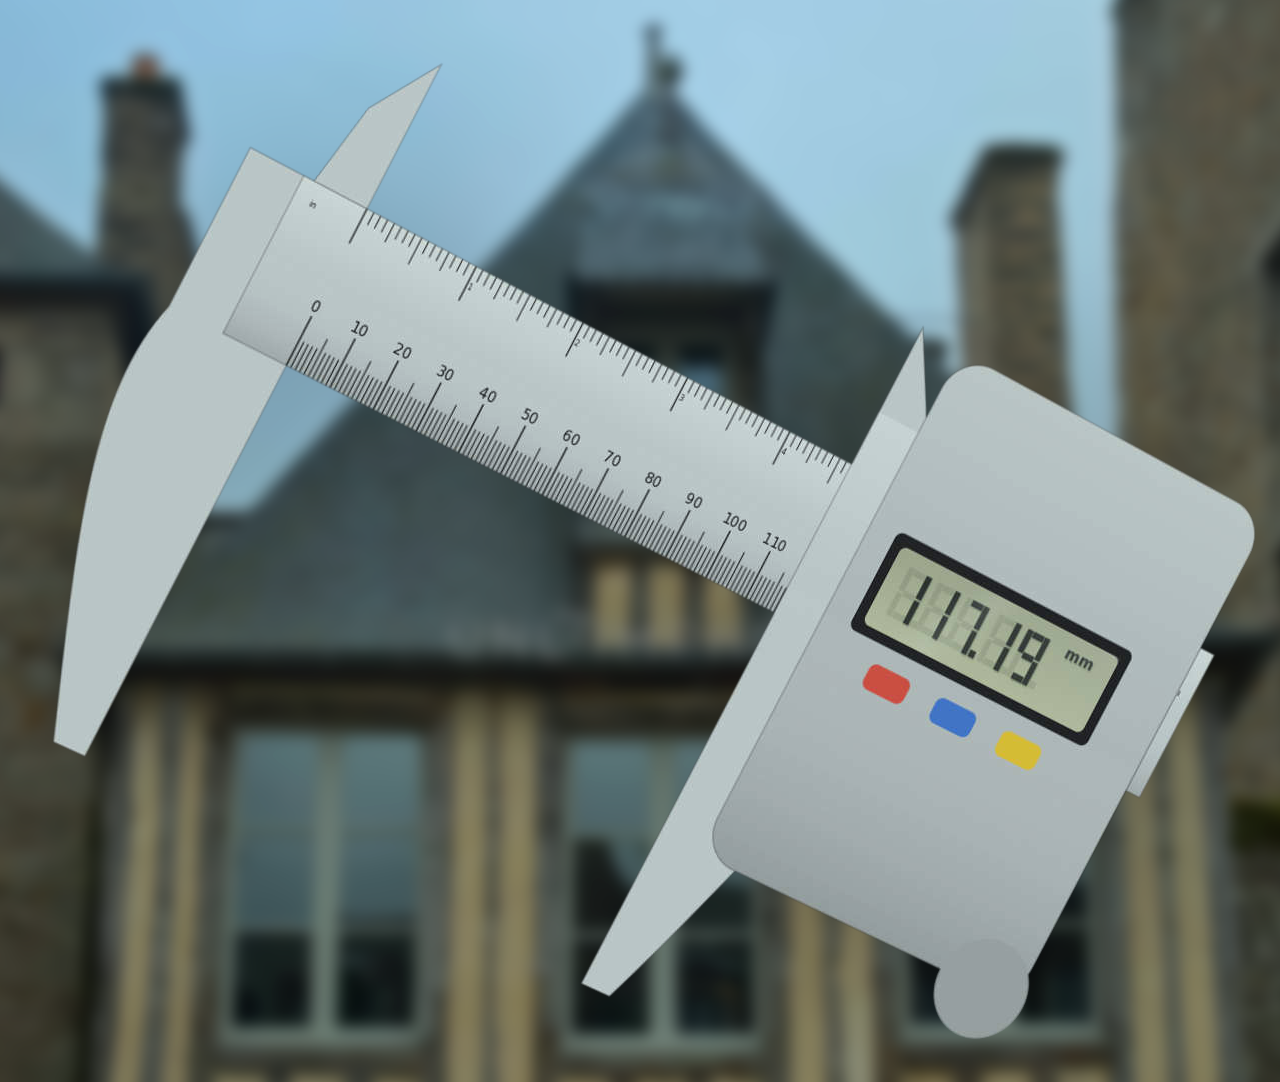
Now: 117.19
